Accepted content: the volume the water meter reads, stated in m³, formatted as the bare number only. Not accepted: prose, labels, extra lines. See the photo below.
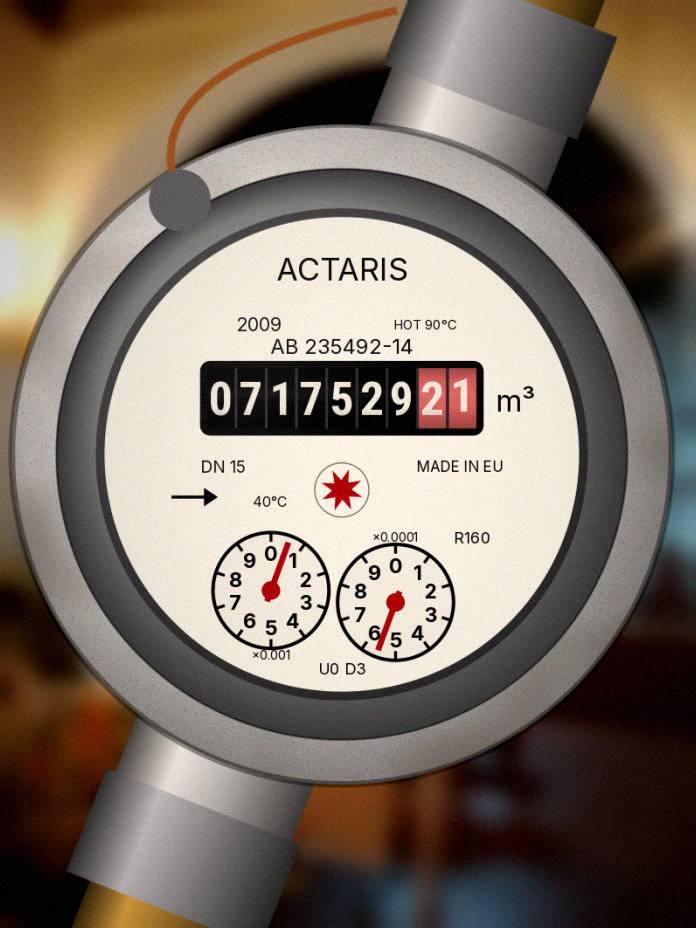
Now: 717529.2105
